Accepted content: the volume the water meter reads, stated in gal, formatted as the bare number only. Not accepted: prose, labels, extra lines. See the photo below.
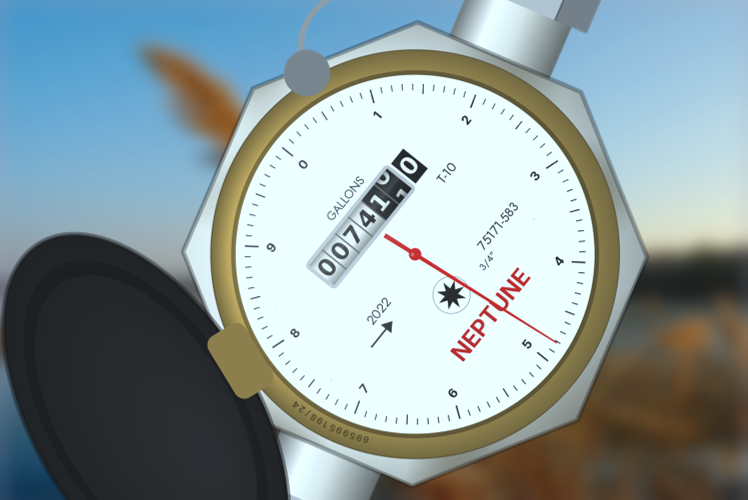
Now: 74104.8
